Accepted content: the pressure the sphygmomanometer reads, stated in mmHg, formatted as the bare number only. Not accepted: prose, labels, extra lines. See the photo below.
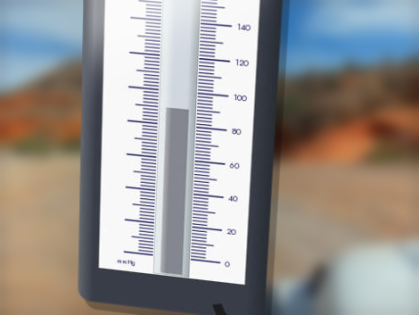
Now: 90
